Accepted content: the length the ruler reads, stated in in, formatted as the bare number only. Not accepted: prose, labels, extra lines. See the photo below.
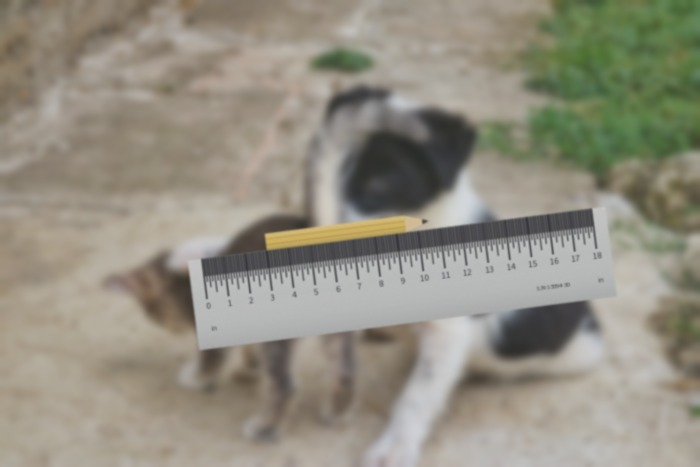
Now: 7.5
